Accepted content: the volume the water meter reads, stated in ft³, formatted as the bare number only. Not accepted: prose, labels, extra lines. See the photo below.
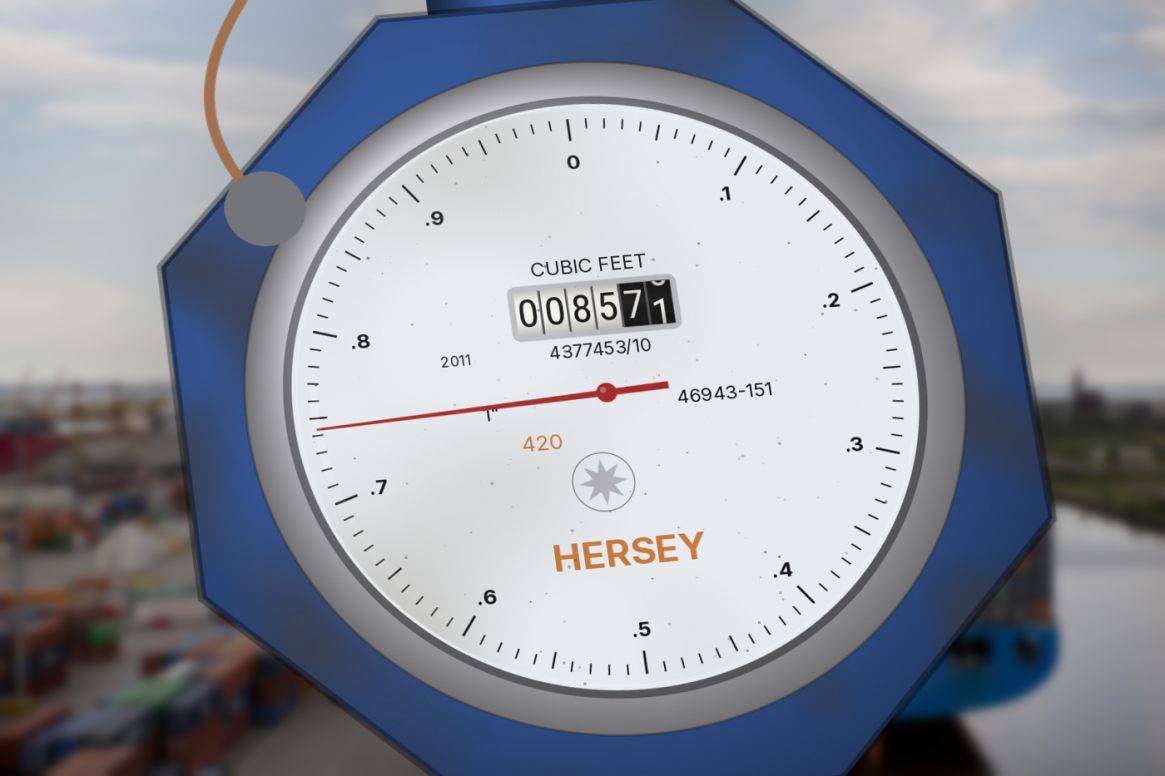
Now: 8570.74
